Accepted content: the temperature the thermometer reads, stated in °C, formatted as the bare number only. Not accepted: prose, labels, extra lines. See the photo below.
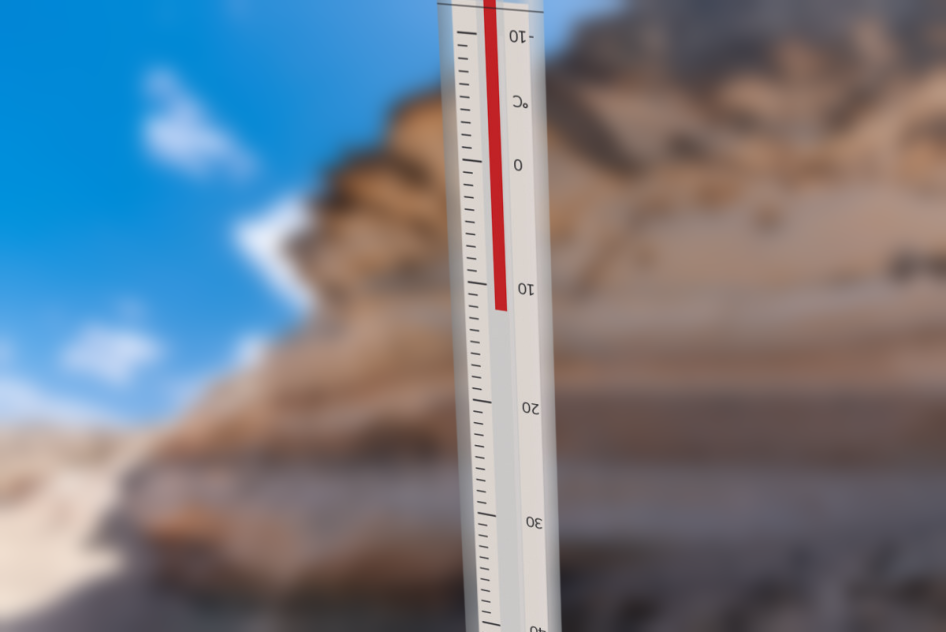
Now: 12
